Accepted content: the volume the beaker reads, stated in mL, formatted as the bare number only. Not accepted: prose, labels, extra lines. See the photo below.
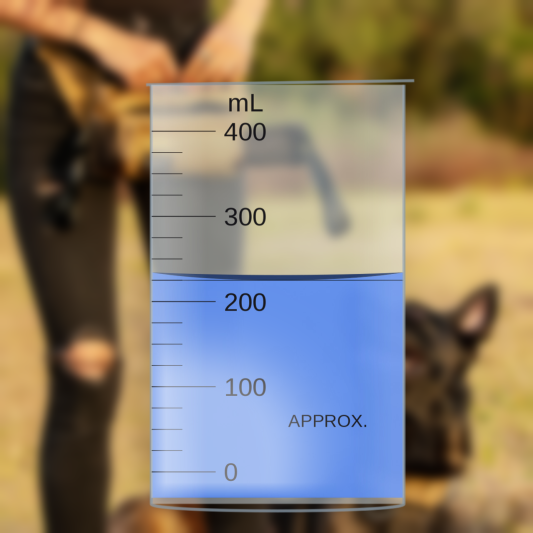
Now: 225
